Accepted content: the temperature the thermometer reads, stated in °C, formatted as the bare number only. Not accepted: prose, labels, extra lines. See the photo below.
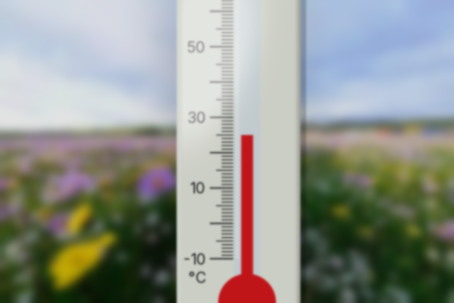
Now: 25
